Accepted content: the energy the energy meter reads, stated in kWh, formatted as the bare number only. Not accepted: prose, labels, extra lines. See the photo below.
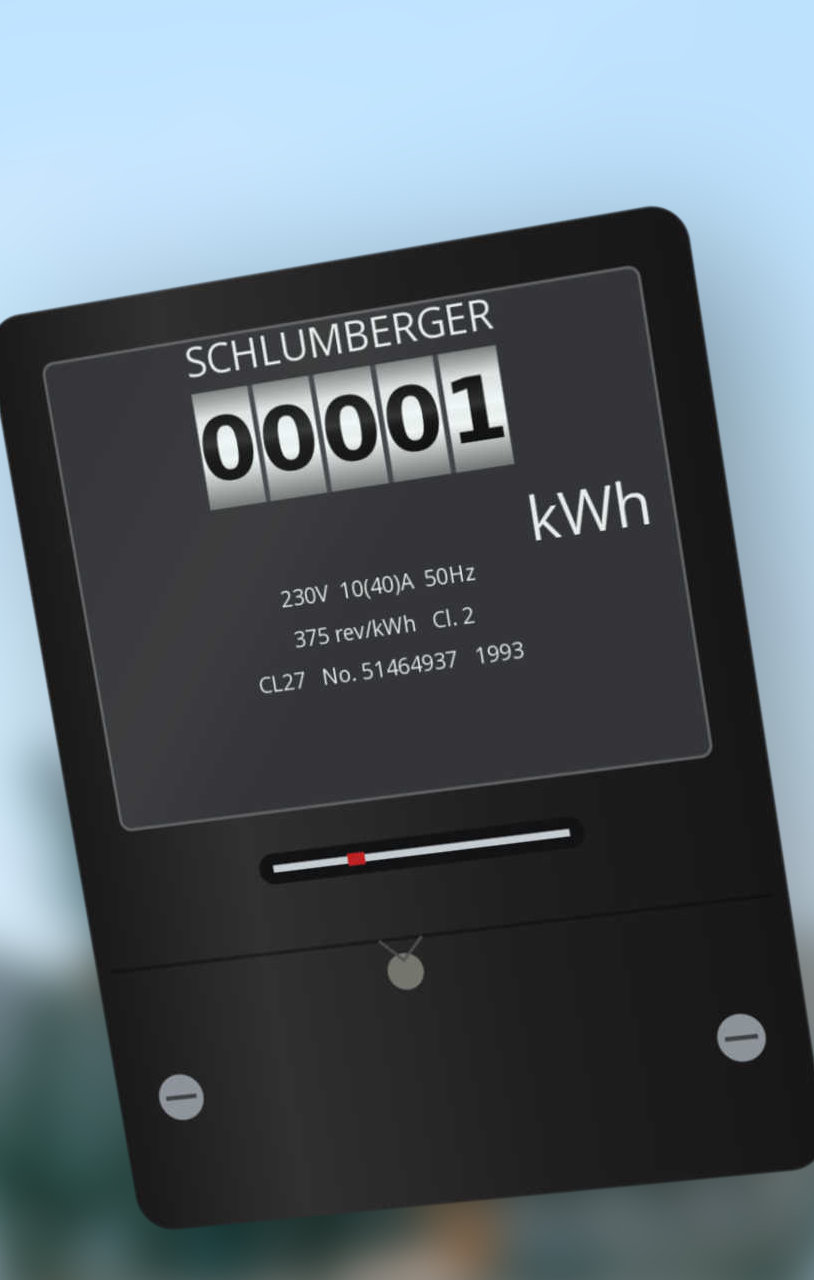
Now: 1
